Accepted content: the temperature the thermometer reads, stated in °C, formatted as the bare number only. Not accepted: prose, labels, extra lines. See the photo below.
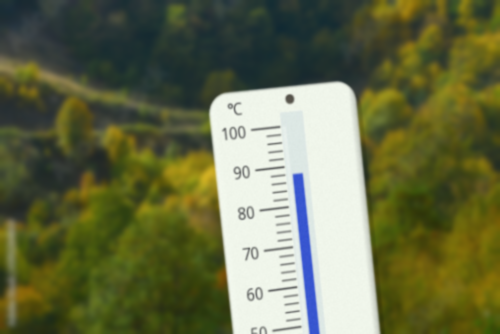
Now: 88
